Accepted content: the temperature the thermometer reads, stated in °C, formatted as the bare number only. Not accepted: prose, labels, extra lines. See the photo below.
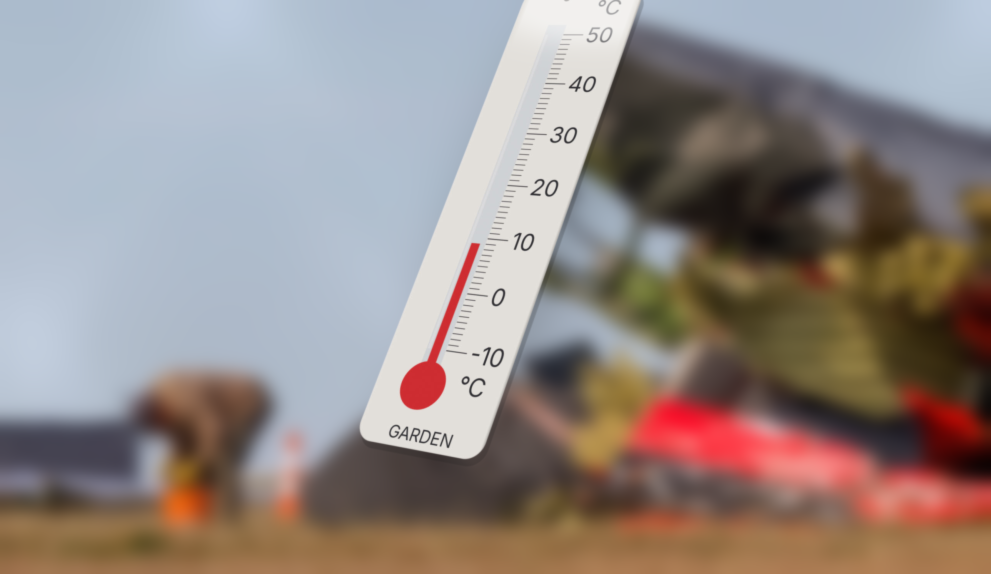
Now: 9
